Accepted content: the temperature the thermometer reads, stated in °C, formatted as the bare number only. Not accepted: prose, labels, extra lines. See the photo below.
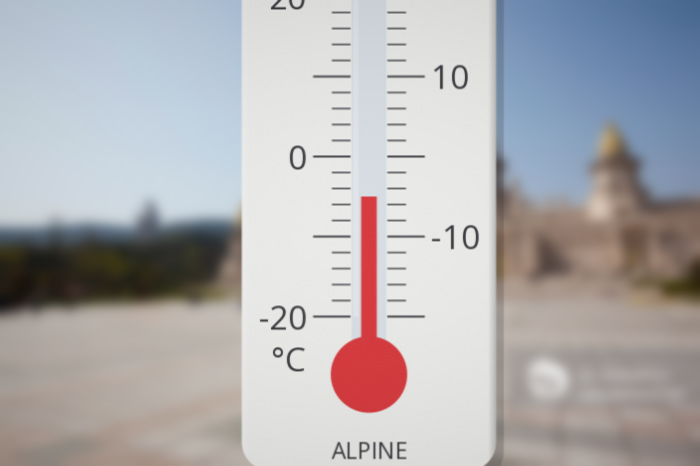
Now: -5
